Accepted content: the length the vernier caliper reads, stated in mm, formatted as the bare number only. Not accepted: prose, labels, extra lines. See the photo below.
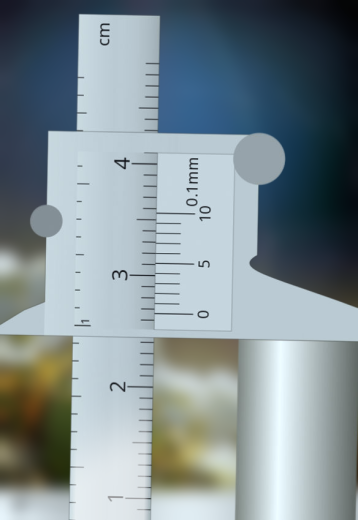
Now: 26.6
